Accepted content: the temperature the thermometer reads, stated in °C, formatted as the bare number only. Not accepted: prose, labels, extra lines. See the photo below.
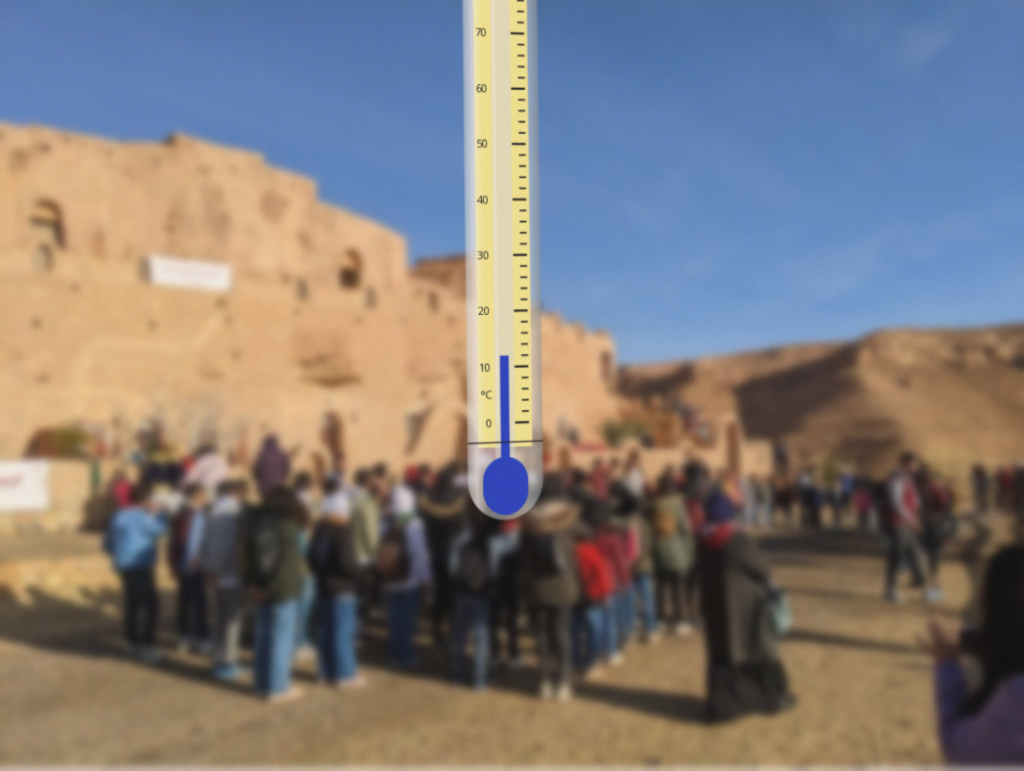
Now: 12
